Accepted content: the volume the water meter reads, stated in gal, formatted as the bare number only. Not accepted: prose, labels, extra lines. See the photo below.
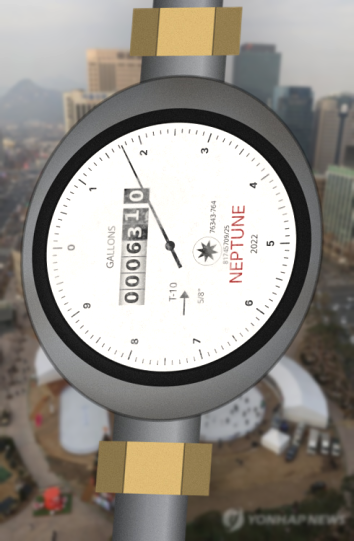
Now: 6311.7
